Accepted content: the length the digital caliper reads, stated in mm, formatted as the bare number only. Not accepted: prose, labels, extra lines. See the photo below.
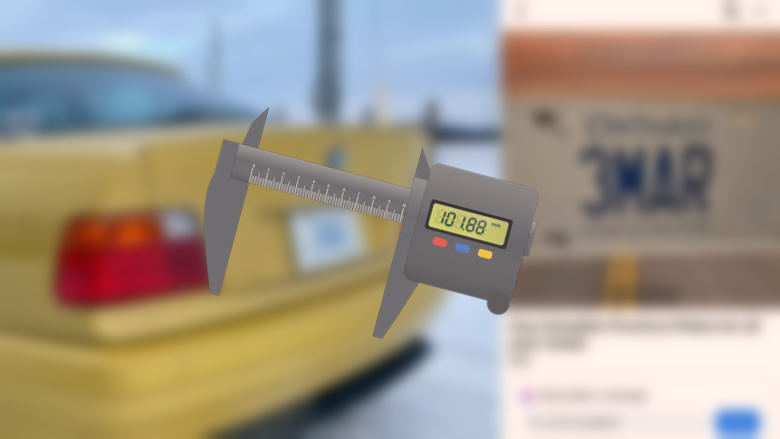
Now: 101.88
